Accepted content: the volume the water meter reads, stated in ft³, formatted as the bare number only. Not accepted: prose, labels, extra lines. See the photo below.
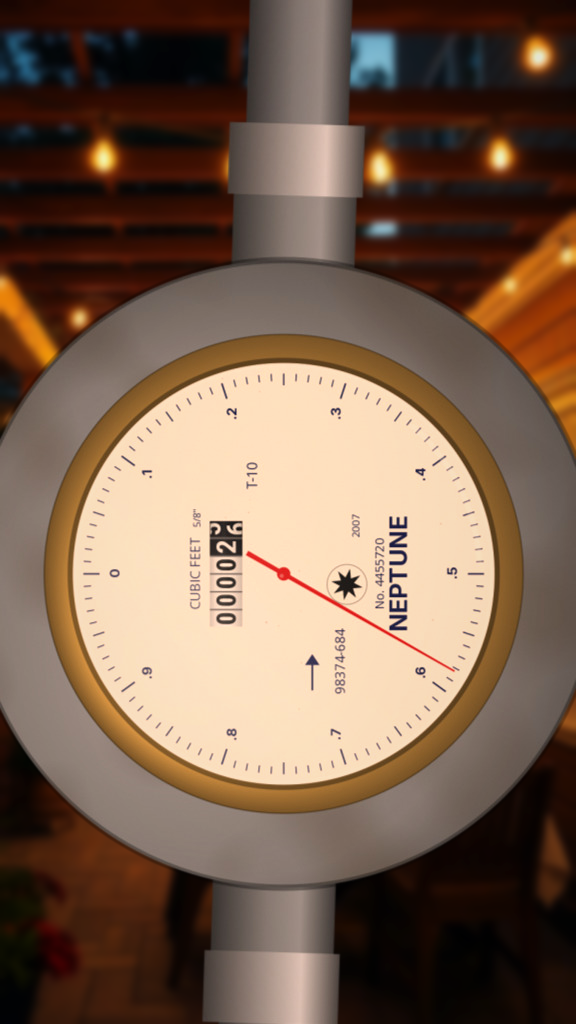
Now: 25.58
